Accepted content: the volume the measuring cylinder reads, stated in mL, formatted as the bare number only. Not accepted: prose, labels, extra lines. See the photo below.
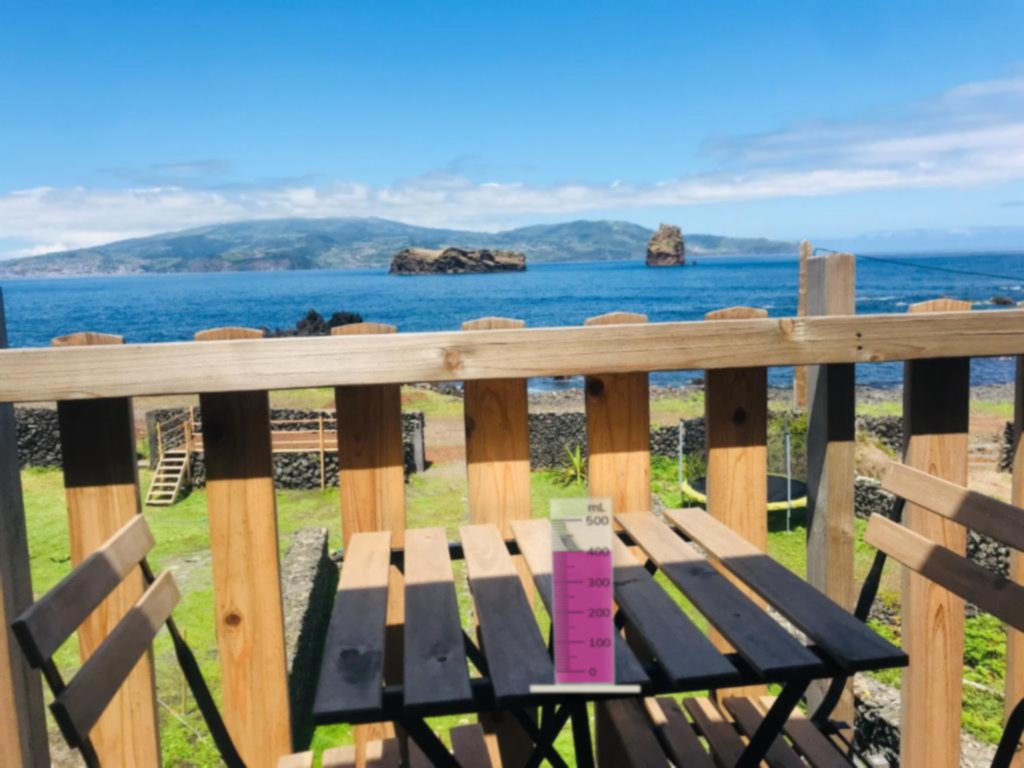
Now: 400
